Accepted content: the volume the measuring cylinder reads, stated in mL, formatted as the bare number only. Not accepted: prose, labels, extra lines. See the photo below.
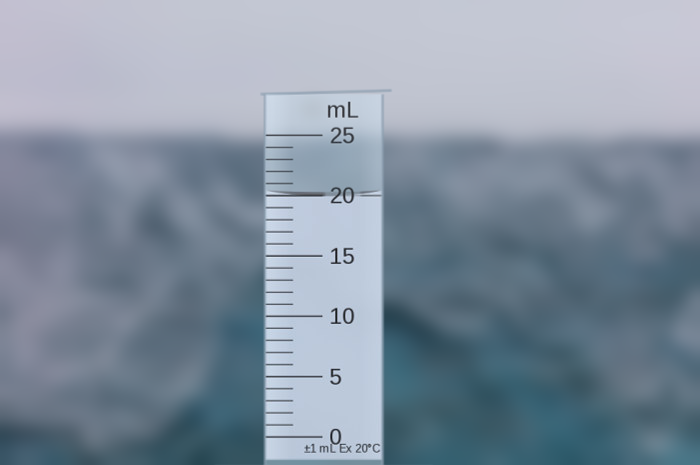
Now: 20
